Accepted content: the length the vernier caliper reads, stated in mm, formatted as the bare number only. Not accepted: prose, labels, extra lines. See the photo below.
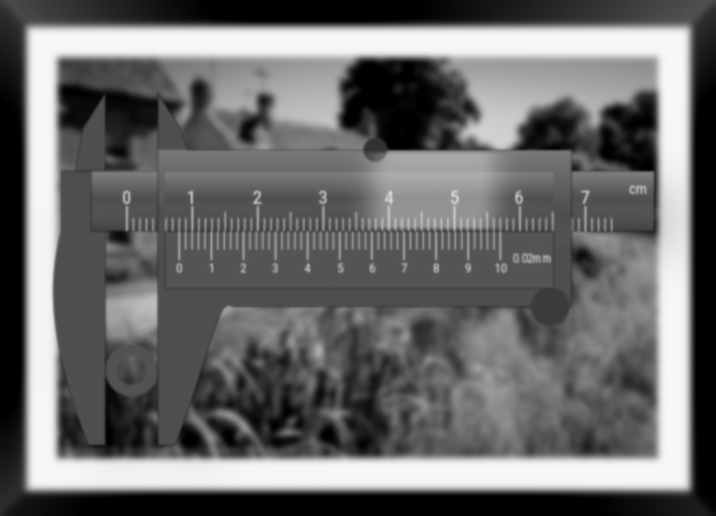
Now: 8.0
